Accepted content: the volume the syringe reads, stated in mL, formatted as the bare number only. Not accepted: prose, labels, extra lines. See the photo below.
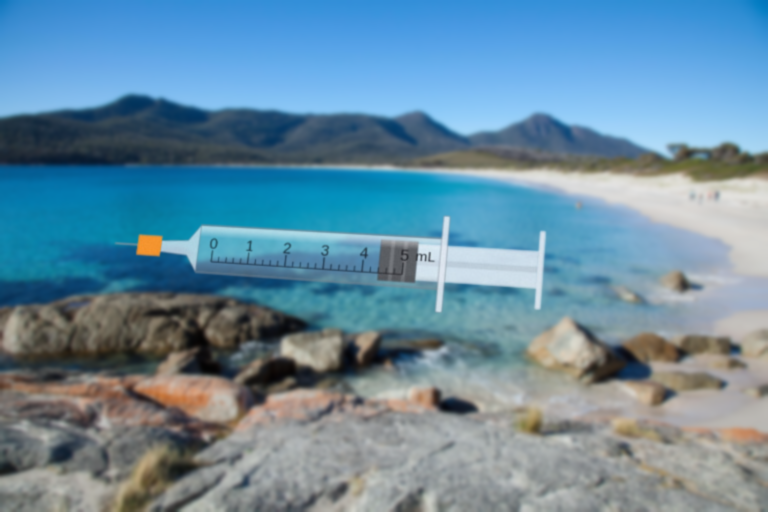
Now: 4.4
